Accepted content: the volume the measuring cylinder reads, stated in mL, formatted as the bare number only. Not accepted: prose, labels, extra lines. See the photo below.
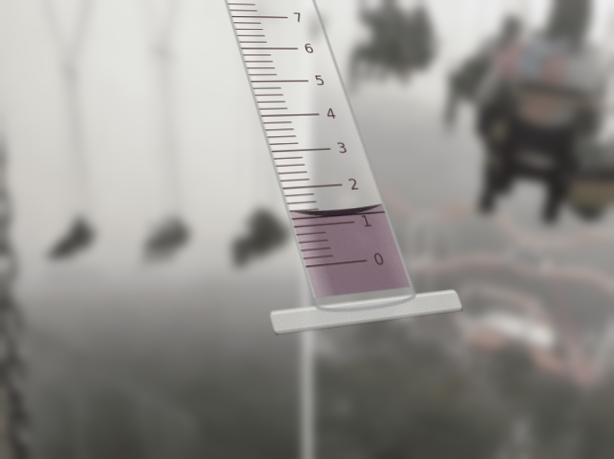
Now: 1.2
